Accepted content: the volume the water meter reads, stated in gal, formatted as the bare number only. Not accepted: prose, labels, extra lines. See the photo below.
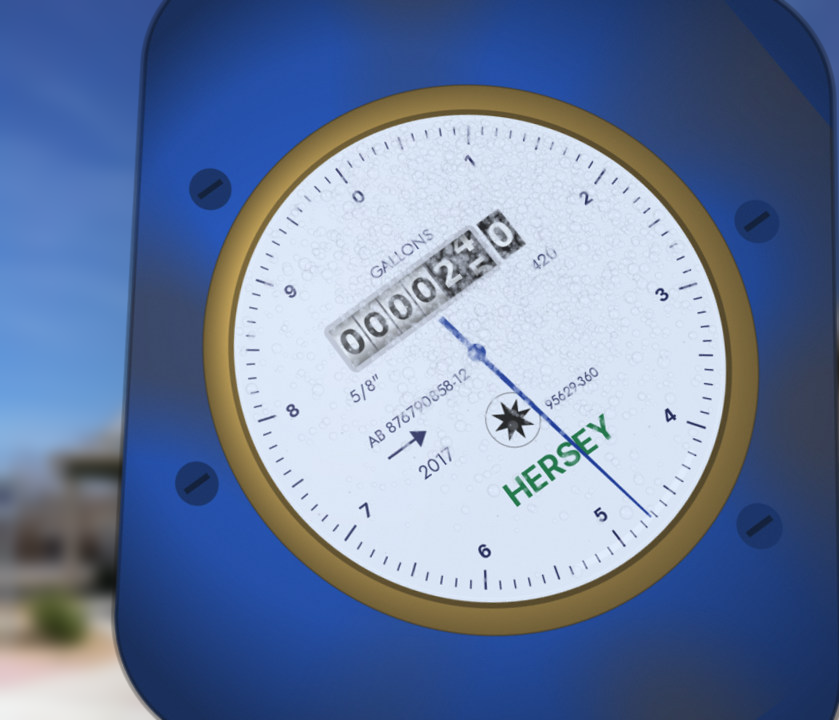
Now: 244.7
